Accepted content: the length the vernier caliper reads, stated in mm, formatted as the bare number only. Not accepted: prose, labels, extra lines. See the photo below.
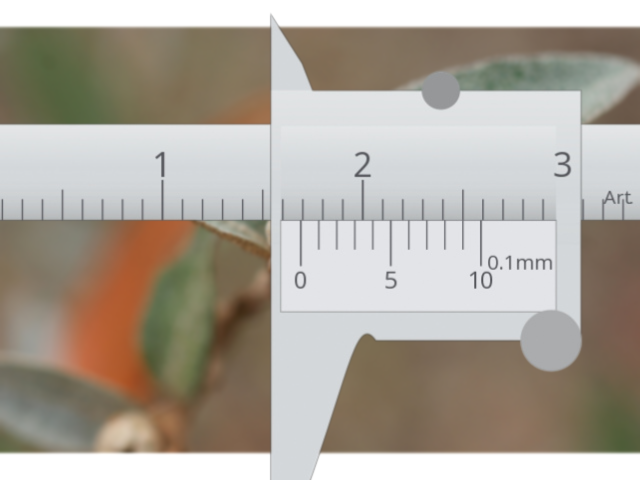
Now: 16.9
